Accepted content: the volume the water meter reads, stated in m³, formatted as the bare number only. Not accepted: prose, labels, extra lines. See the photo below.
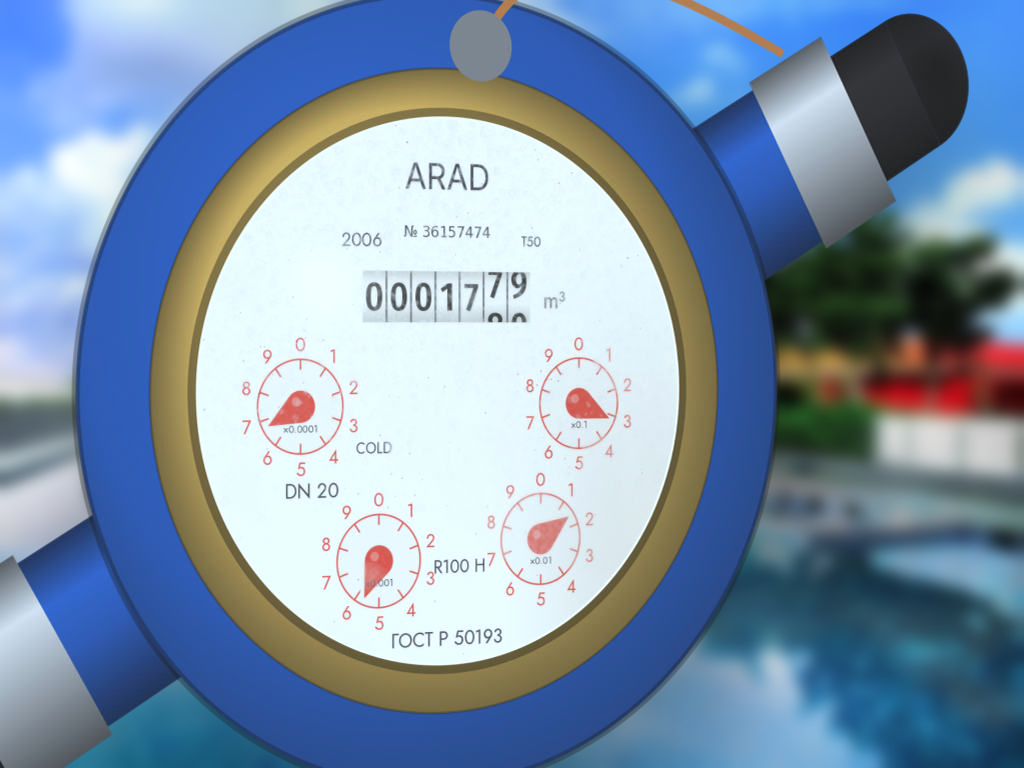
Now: 1779.3156
